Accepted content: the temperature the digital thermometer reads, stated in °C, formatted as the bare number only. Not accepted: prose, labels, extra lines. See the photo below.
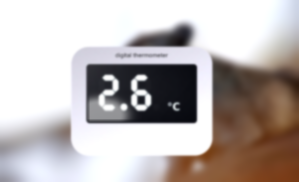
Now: 2.6
